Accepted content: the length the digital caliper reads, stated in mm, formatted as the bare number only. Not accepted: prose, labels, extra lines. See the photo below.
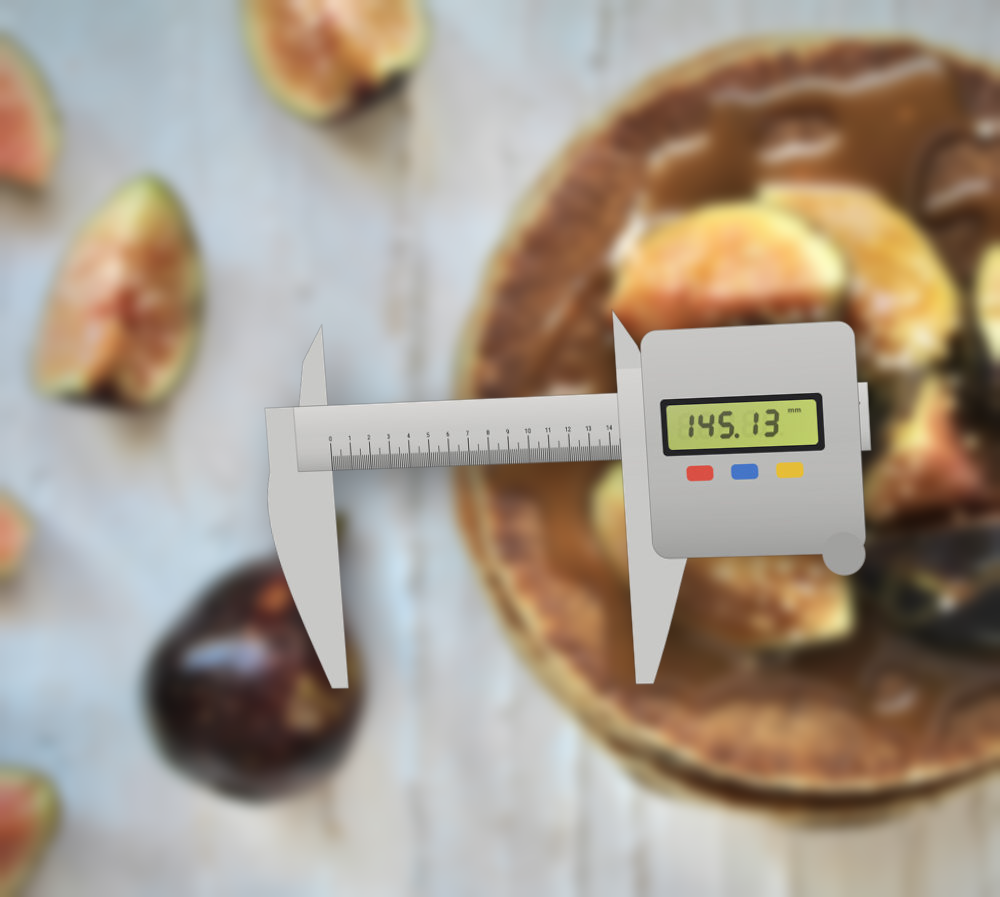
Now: 145.13
